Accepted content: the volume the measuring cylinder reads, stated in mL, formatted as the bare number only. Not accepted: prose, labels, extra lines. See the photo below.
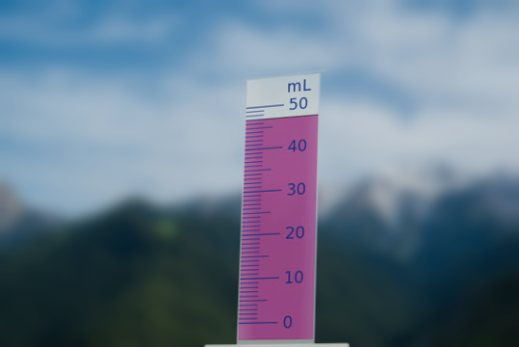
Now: 47
